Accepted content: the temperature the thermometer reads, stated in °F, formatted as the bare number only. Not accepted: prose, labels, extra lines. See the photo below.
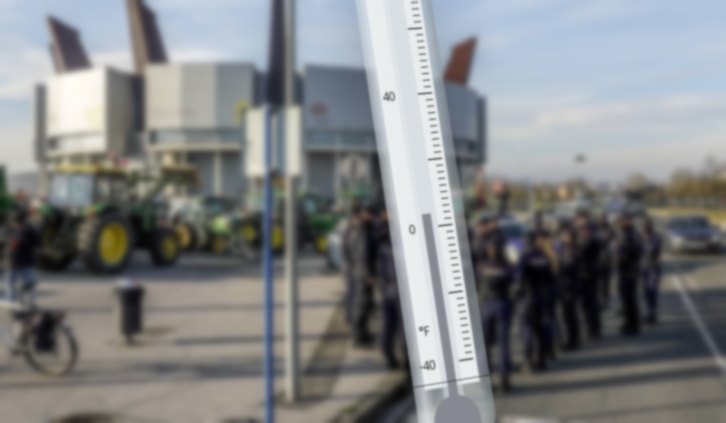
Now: 4
